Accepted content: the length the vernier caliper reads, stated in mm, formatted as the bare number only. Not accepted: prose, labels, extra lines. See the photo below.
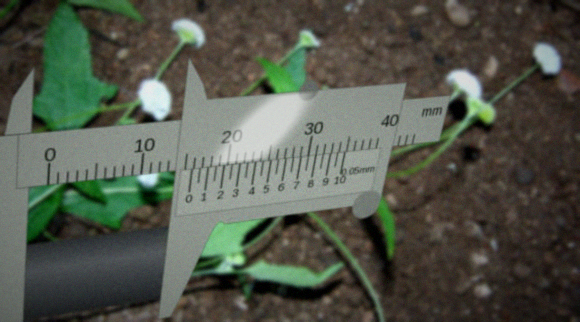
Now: 15.8
